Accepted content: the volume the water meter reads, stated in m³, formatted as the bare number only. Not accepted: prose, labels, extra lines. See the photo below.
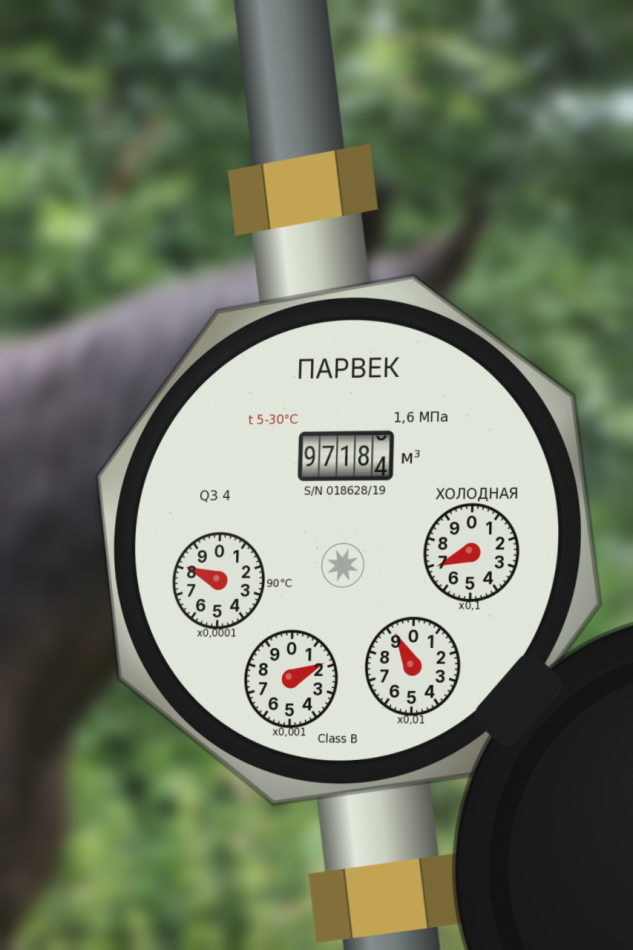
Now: 97183.6918
